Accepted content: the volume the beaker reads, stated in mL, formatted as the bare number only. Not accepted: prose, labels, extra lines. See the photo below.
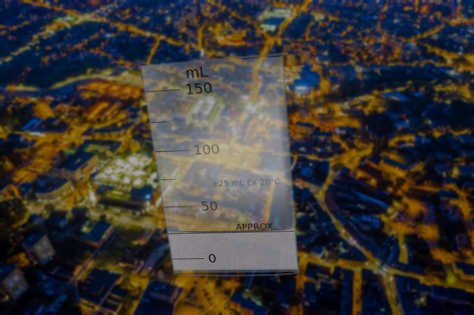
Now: 25
